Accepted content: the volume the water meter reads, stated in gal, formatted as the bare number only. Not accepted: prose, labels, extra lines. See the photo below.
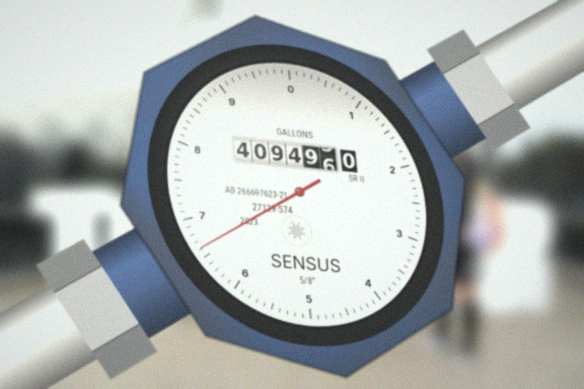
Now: 4094956.6
